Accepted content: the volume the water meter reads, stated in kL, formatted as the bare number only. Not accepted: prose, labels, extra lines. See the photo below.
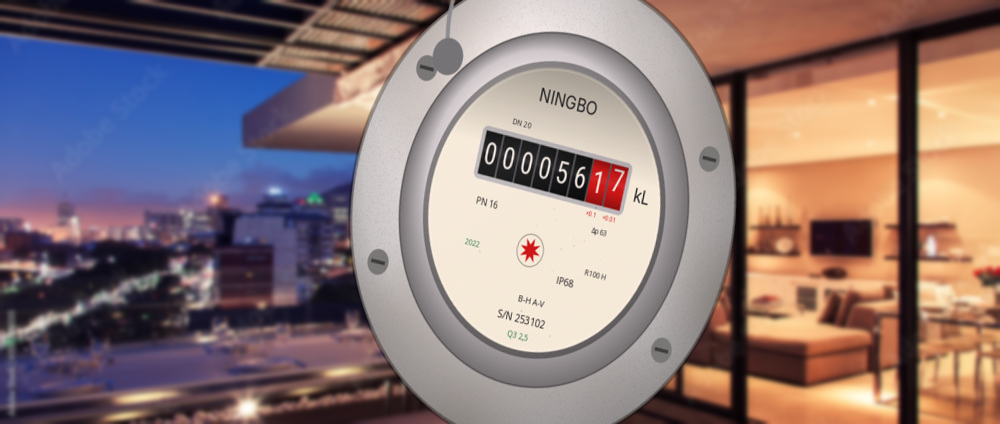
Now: 56.17
